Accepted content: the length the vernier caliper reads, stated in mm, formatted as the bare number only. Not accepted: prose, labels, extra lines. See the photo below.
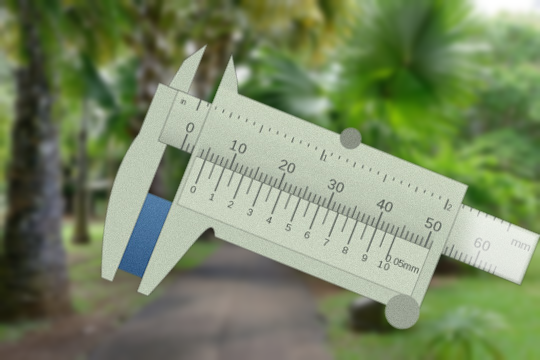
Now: 5.0
